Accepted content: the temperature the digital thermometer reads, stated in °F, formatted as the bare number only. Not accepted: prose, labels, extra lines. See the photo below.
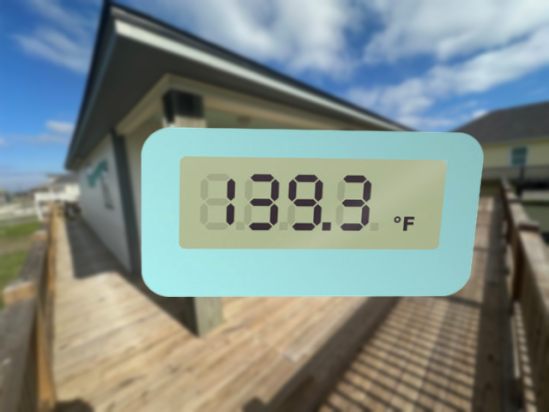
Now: 139.3
